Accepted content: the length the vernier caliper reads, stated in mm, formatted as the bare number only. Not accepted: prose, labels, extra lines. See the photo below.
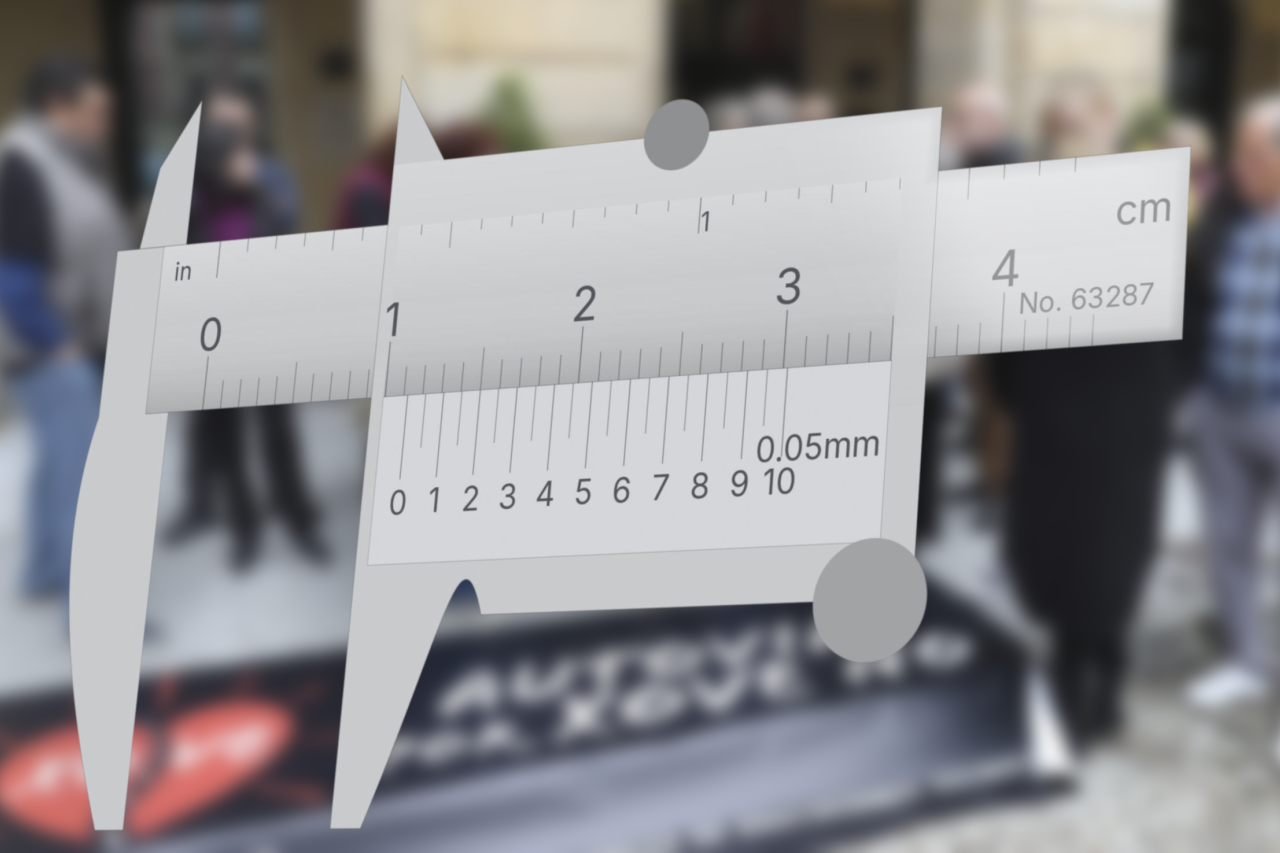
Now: 11.2
